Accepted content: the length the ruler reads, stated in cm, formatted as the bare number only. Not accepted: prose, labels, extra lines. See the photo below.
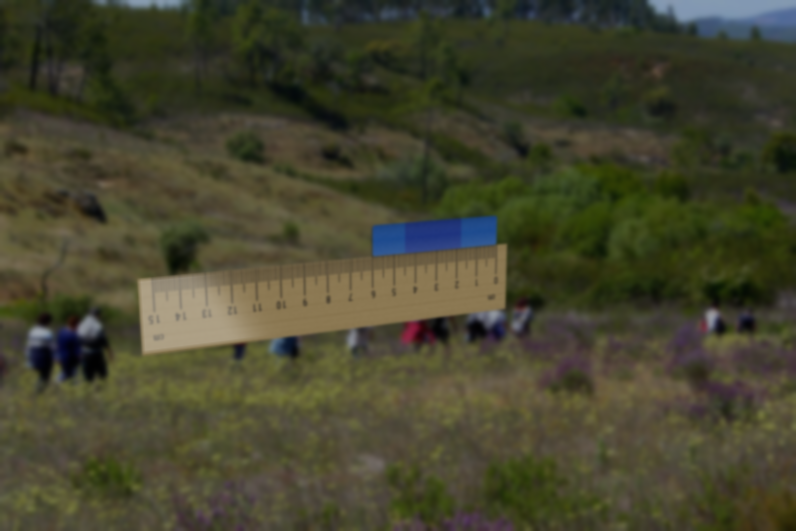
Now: 6
